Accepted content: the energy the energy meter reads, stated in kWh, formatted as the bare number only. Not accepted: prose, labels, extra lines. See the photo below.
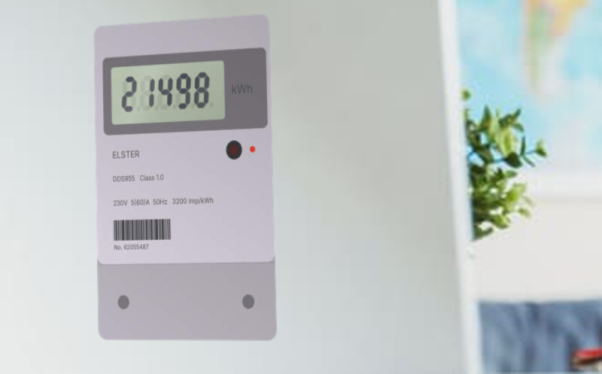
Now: 21498
